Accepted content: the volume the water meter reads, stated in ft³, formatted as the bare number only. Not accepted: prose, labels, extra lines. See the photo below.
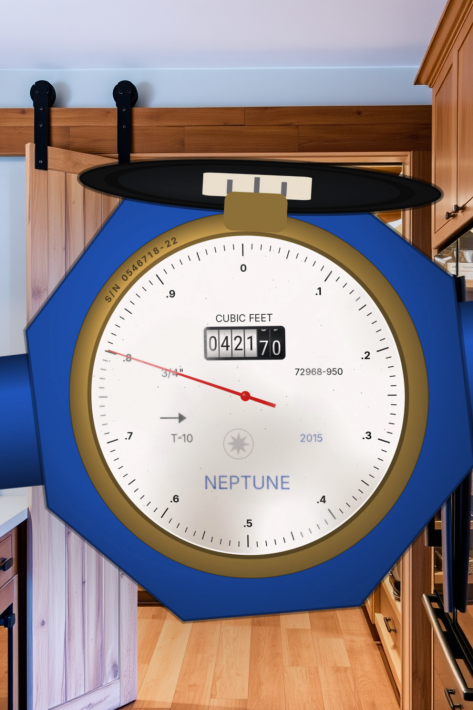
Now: 42169.80
